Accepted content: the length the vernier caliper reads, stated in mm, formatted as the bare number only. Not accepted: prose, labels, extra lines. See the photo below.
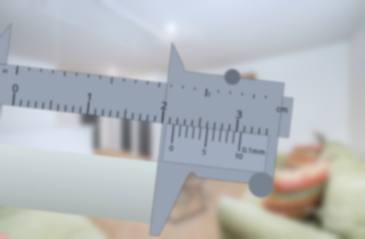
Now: 21.6
